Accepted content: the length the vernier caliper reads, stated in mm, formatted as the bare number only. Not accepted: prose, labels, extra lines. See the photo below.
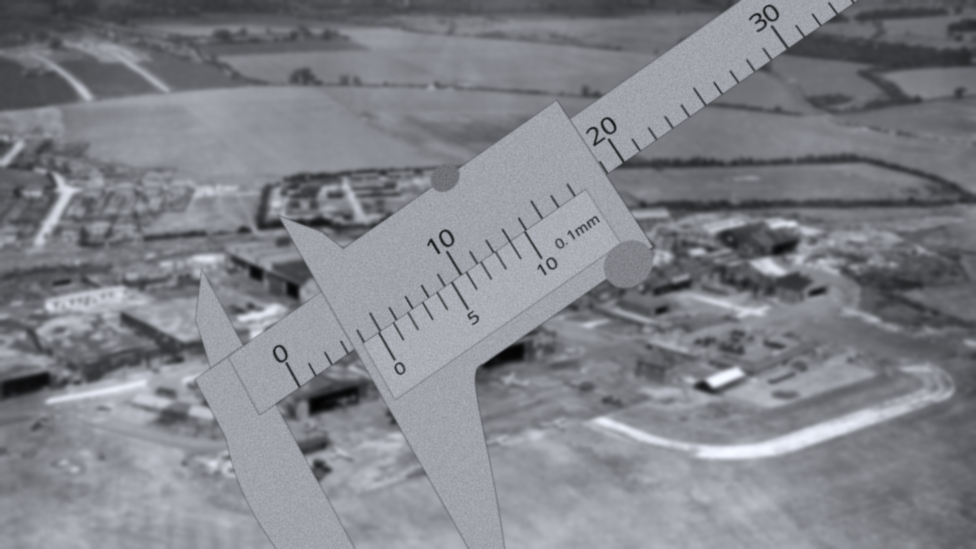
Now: 4.9
